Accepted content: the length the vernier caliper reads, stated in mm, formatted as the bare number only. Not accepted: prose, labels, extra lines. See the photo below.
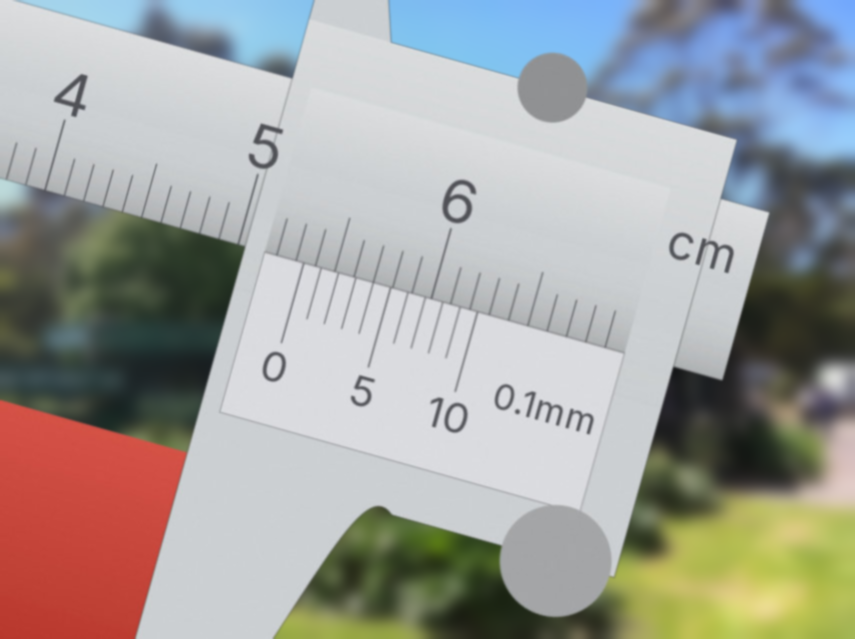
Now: 53.4
